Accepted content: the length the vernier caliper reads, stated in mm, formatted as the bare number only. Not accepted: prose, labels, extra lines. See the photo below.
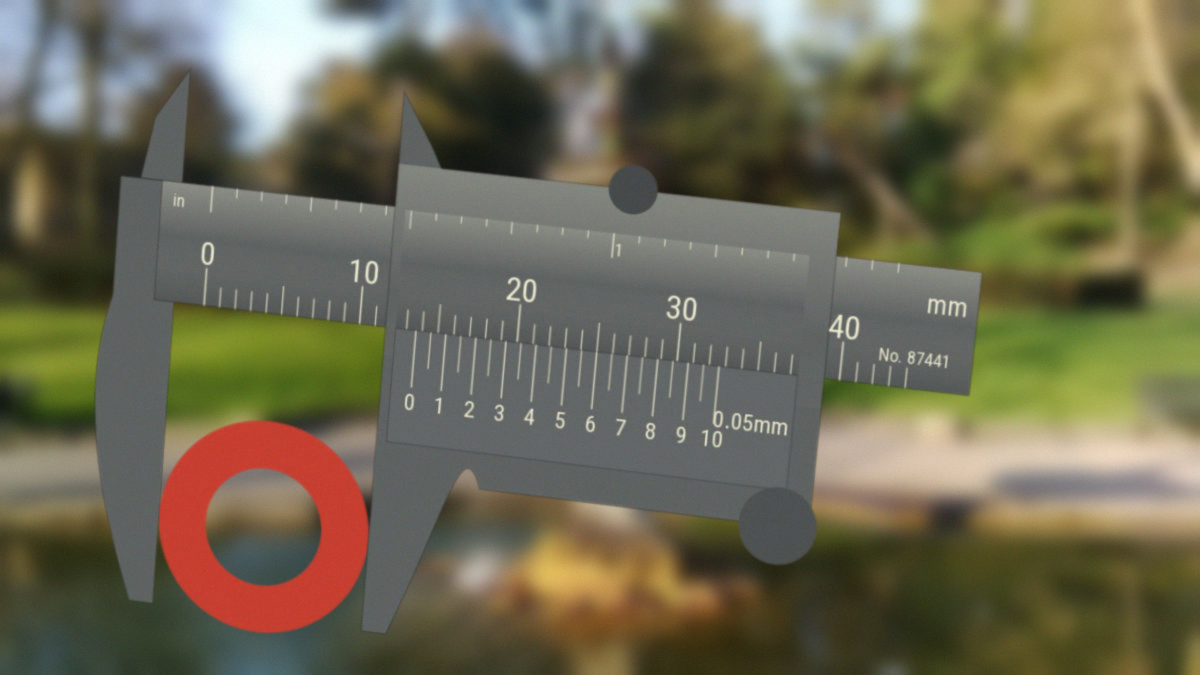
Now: 13.6
